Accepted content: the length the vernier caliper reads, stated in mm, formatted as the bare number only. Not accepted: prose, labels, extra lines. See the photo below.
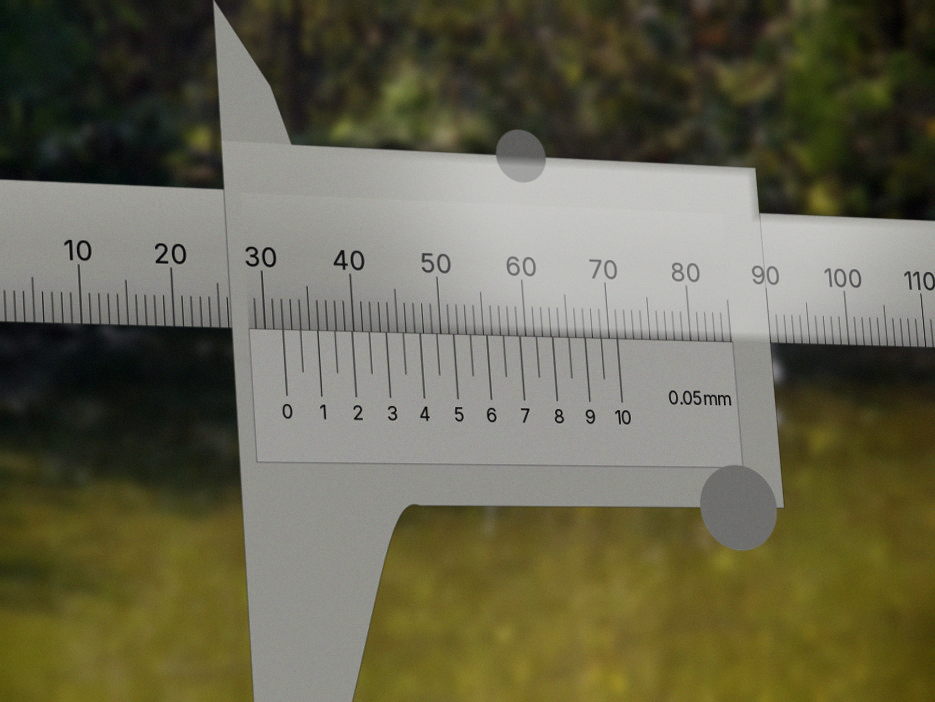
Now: 32.0
